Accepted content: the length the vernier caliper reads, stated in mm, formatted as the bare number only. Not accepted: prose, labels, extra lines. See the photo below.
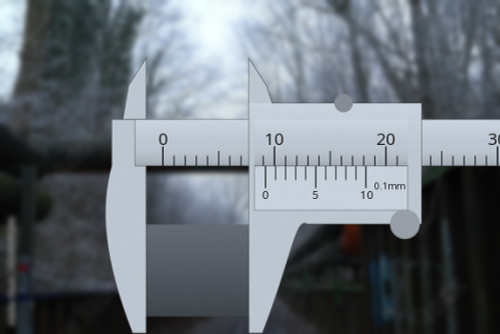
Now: 9.2
